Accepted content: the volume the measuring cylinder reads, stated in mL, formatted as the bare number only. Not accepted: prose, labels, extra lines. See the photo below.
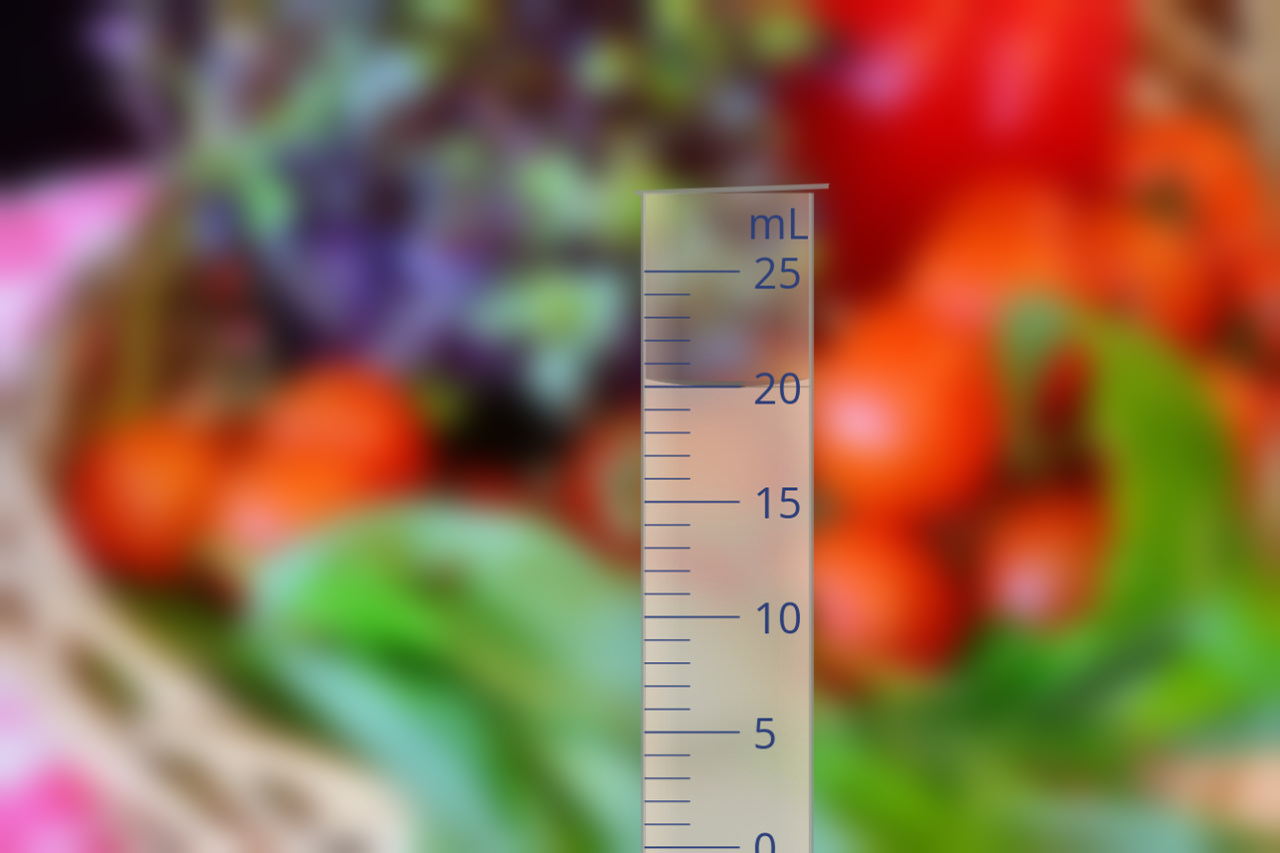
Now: 20
